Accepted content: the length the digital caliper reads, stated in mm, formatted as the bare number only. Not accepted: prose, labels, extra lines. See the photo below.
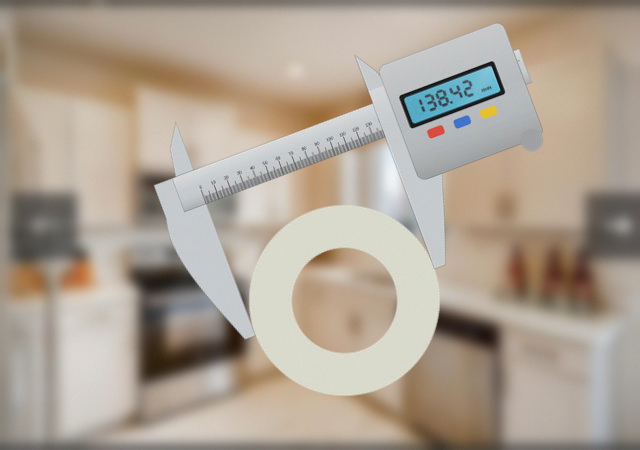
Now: 138.42
